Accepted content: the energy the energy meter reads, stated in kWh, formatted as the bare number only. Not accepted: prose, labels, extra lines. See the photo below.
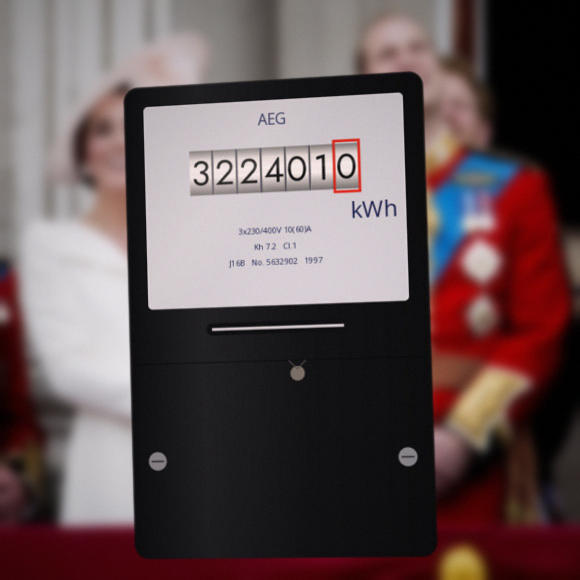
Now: 322401.0
